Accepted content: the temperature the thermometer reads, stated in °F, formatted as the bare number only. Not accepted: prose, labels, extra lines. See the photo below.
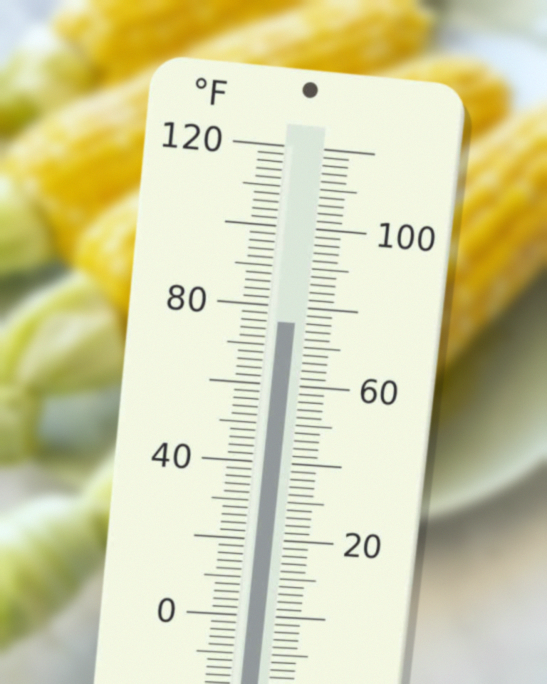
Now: 76
